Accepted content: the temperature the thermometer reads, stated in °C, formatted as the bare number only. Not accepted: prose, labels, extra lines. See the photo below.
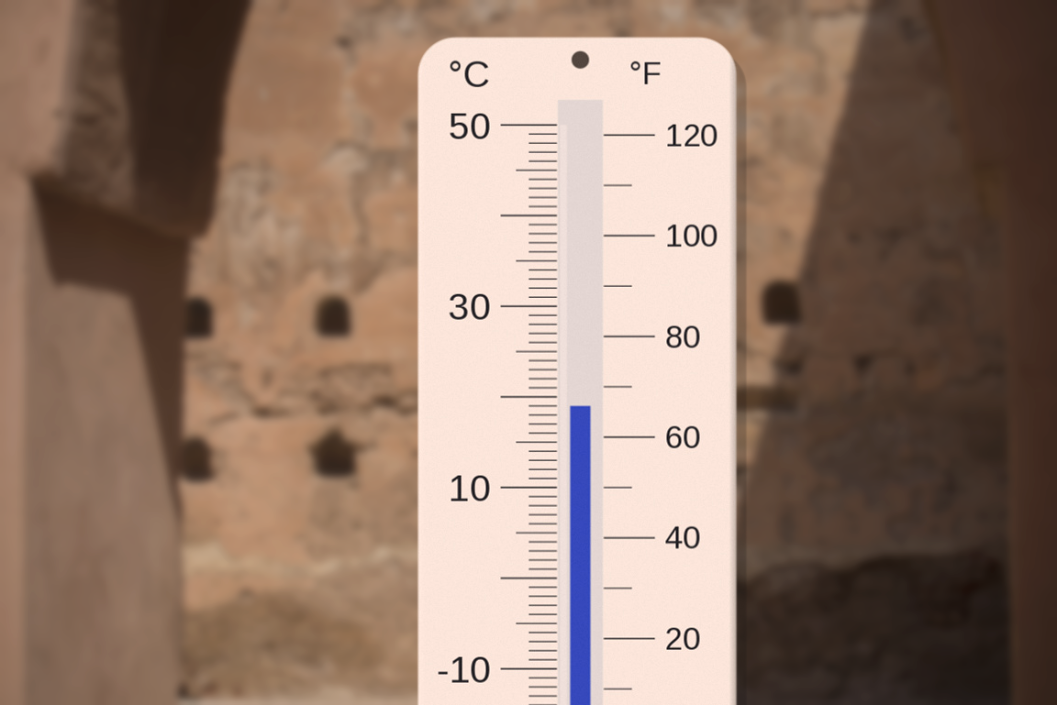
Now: 19
